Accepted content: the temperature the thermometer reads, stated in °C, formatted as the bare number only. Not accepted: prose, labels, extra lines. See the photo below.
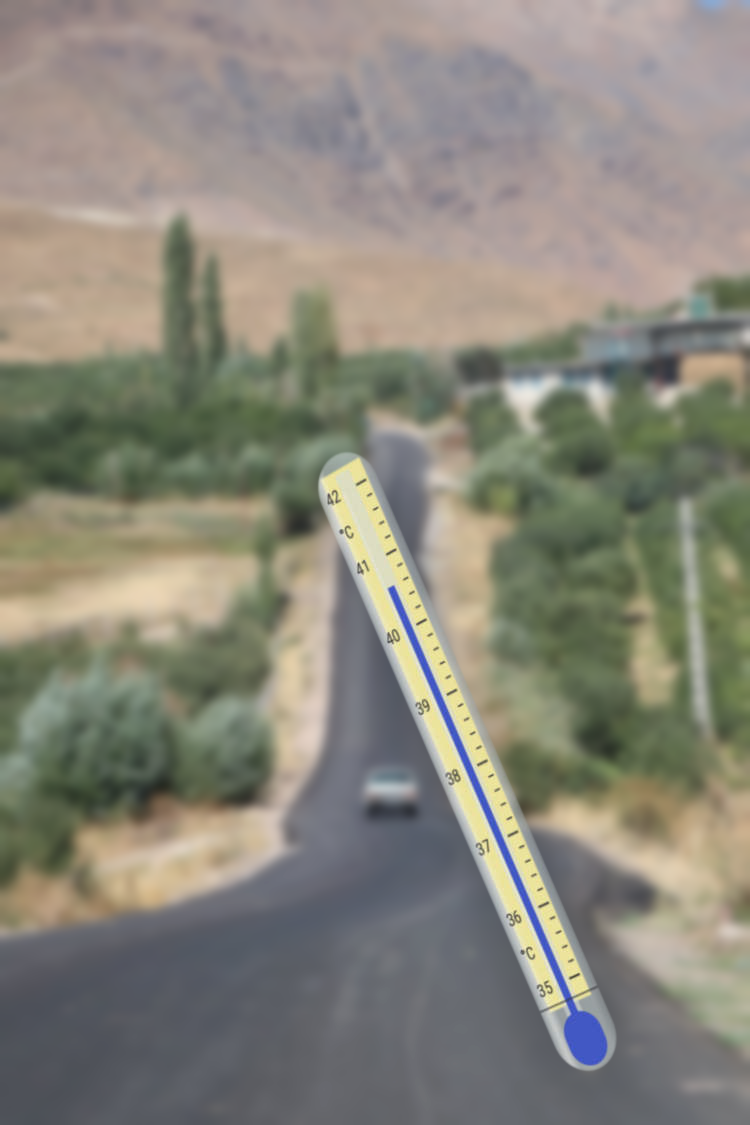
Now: 40.6
